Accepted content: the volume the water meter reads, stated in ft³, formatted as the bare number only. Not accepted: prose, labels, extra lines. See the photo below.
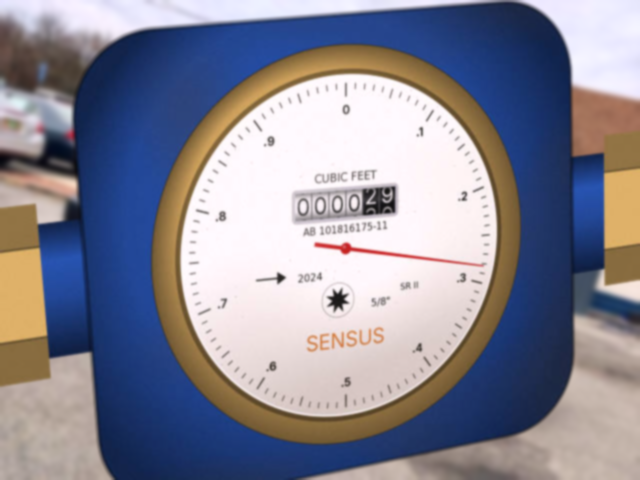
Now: 29.28
